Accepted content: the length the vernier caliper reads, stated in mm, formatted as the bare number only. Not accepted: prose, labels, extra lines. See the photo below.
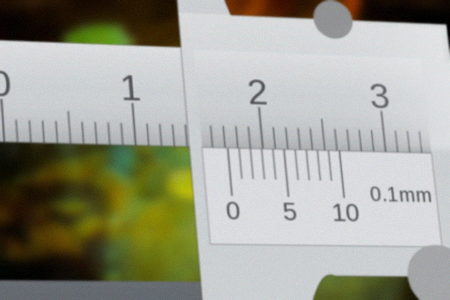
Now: 17.2
